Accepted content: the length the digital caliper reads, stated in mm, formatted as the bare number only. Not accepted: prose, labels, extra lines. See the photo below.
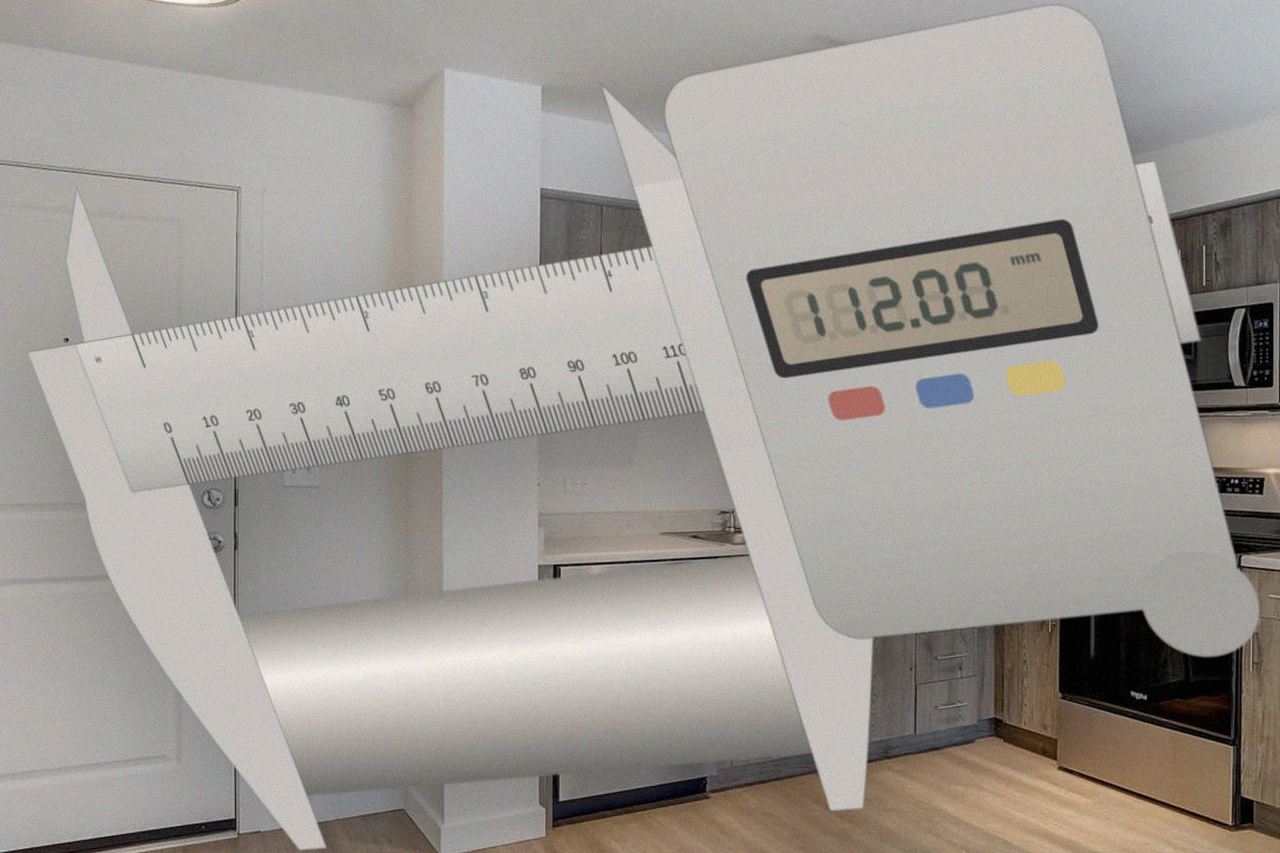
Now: 112.00
